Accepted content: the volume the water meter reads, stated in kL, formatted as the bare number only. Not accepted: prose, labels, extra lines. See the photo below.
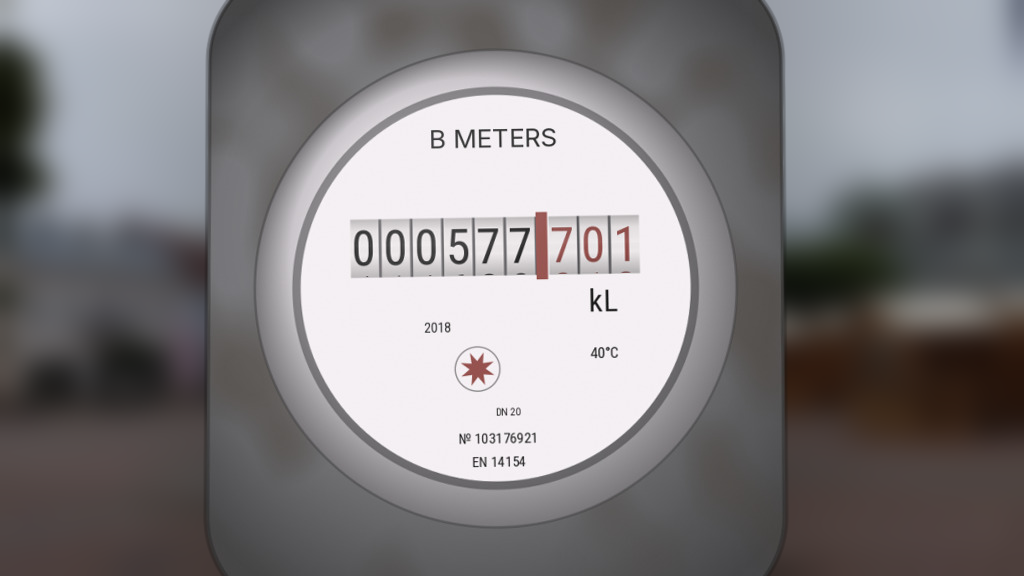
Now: 577.701
